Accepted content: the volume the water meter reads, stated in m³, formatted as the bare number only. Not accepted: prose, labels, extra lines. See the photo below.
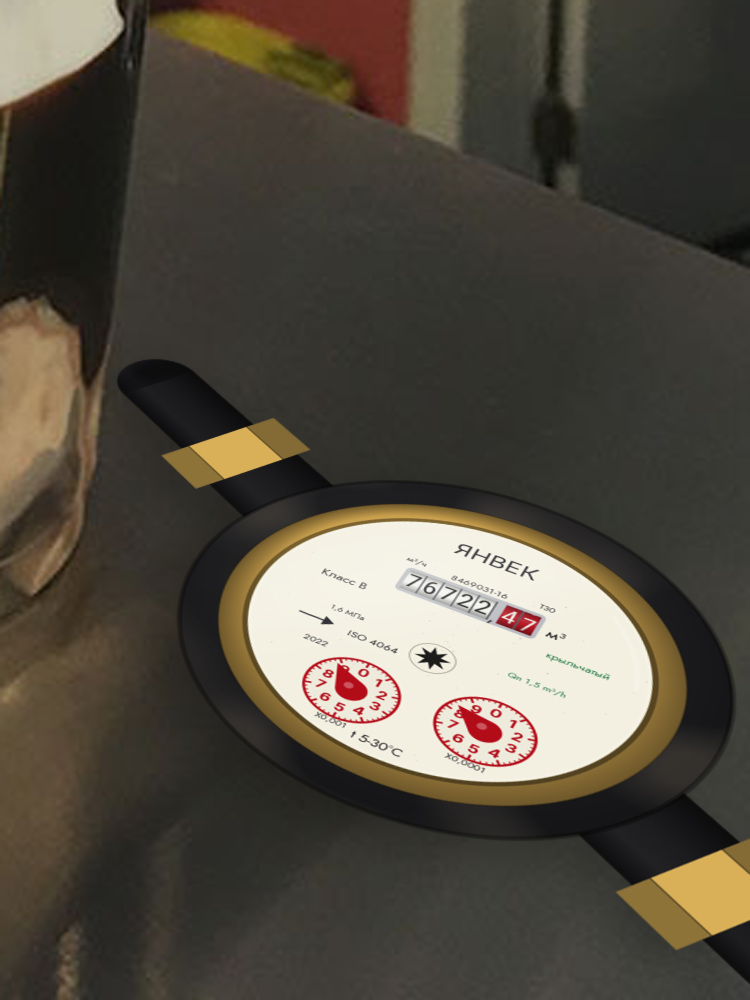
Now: 76722.4688
